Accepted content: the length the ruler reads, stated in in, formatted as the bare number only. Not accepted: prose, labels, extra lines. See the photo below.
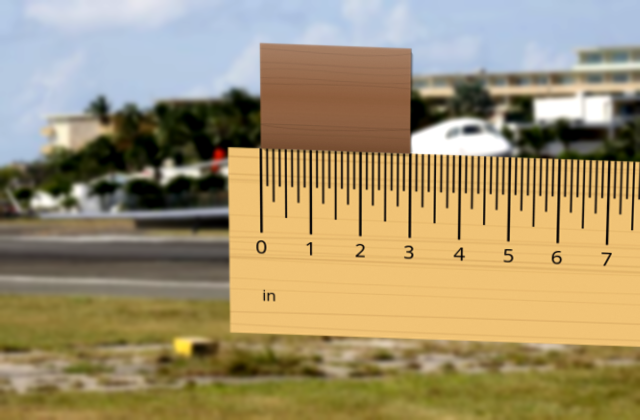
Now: 3
